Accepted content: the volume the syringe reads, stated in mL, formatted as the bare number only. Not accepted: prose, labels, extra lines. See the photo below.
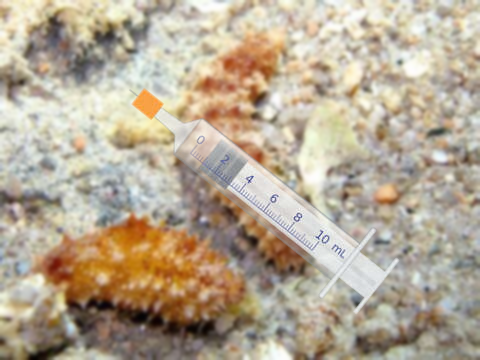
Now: 1
